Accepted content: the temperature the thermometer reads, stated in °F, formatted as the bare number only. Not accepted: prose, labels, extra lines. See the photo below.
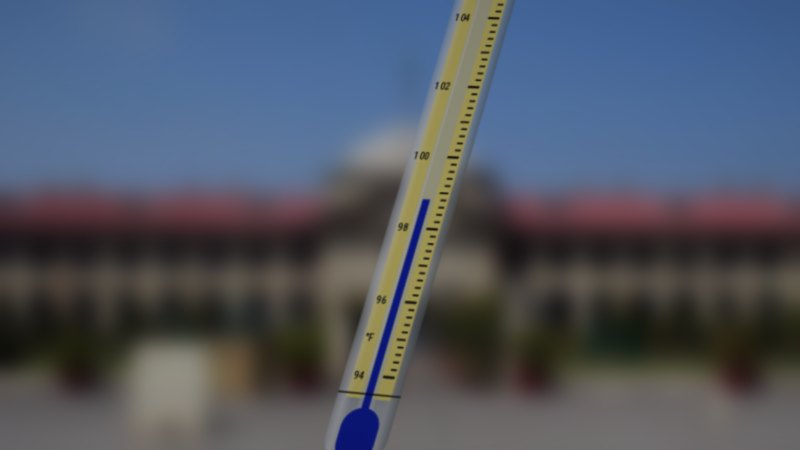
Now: 98.8
